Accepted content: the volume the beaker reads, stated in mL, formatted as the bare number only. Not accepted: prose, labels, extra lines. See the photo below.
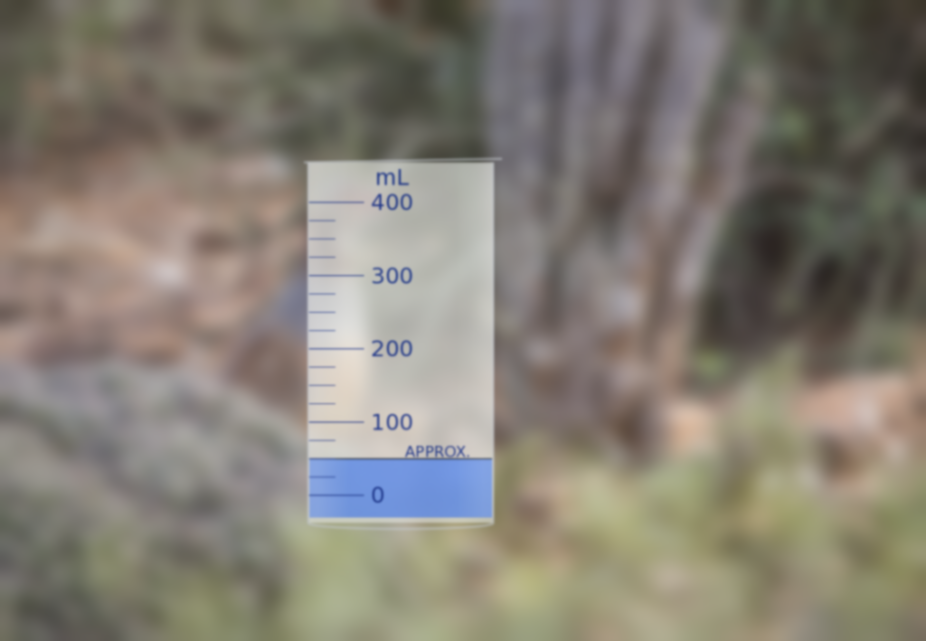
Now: 50
